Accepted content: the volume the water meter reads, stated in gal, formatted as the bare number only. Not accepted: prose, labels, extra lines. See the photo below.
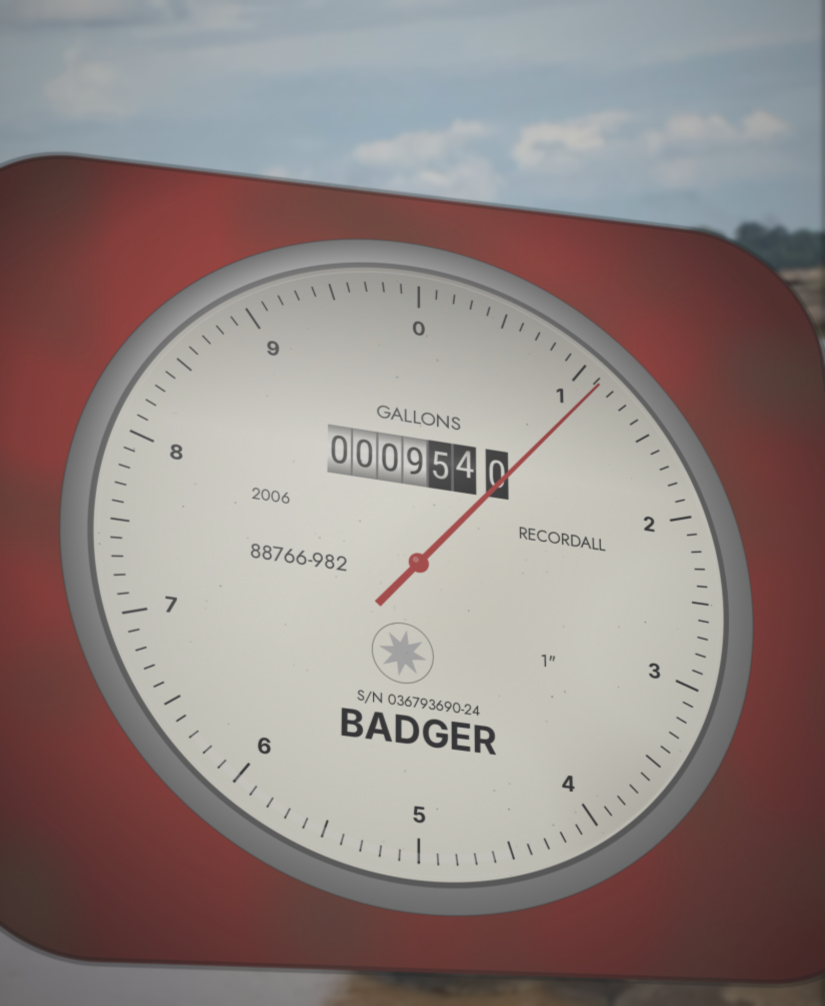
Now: 9541.1
